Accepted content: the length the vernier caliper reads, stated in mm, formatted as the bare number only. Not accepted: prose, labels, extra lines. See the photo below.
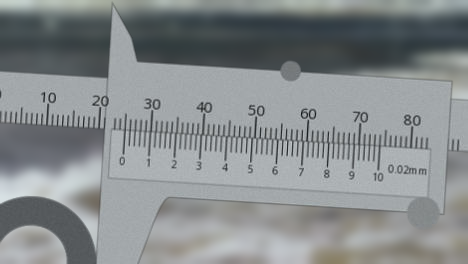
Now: 25.0
